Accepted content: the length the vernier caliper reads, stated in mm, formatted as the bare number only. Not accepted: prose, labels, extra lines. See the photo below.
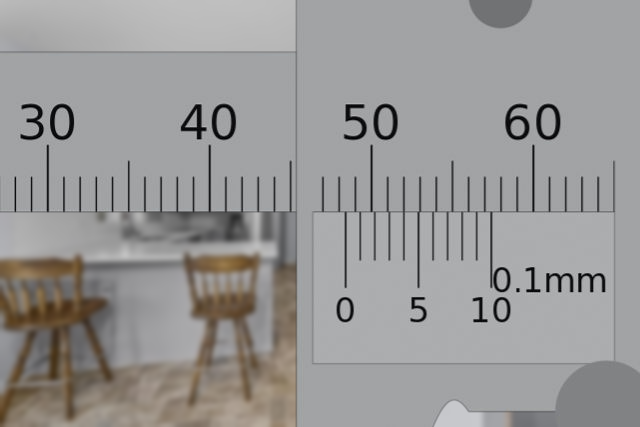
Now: 48.4
